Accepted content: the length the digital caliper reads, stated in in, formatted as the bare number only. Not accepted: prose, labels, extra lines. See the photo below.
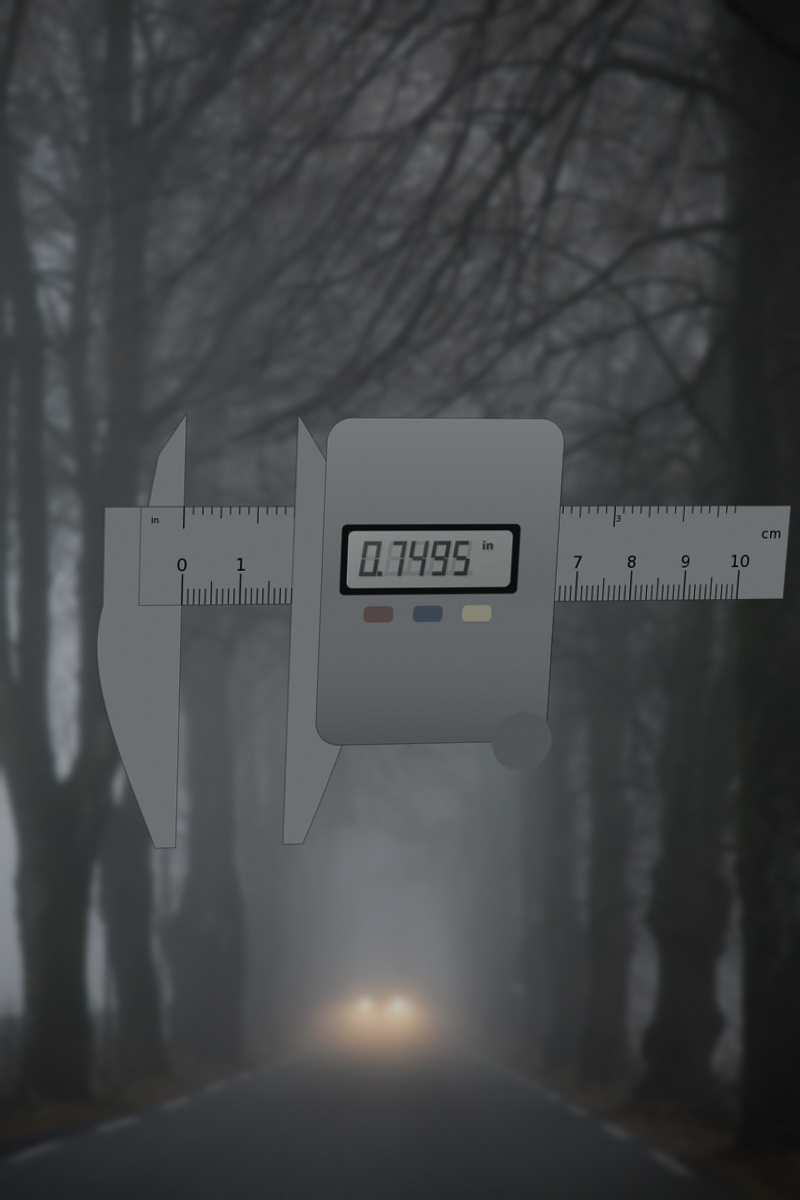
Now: 0.7495
